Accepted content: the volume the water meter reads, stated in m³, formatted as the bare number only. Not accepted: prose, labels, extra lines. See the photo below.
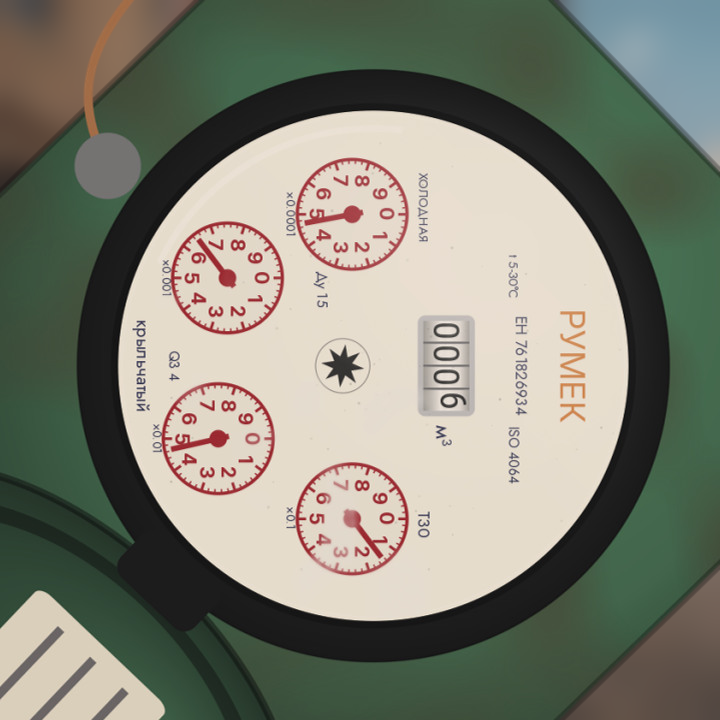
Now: 6.1464
